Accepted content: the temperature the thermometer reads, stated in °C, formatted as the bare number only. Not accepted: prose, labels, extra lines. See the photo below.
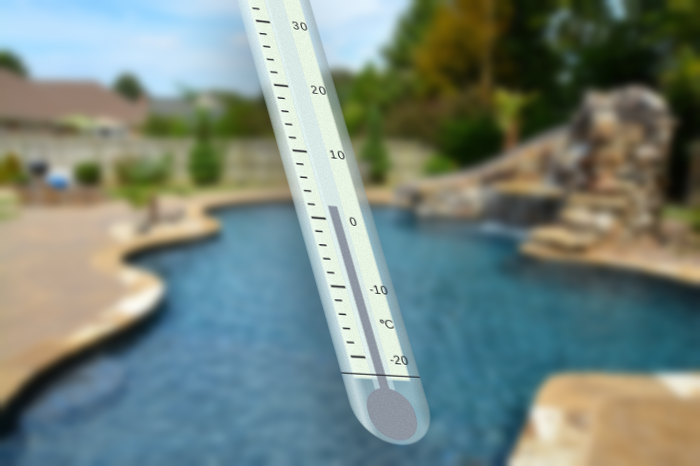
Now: 2
